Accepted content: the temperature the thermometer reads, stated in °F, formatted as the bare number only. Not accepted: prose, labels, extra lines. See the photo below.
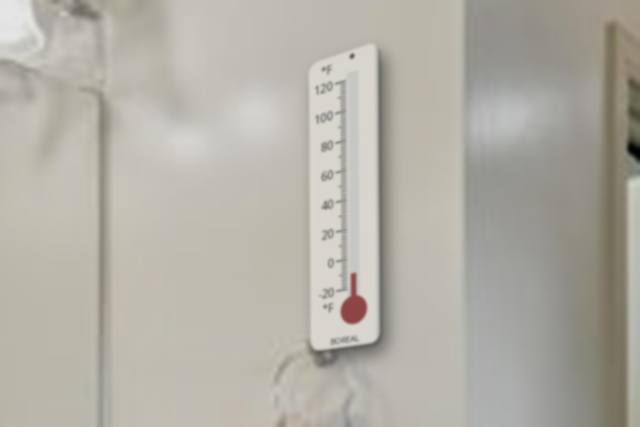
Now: -10
